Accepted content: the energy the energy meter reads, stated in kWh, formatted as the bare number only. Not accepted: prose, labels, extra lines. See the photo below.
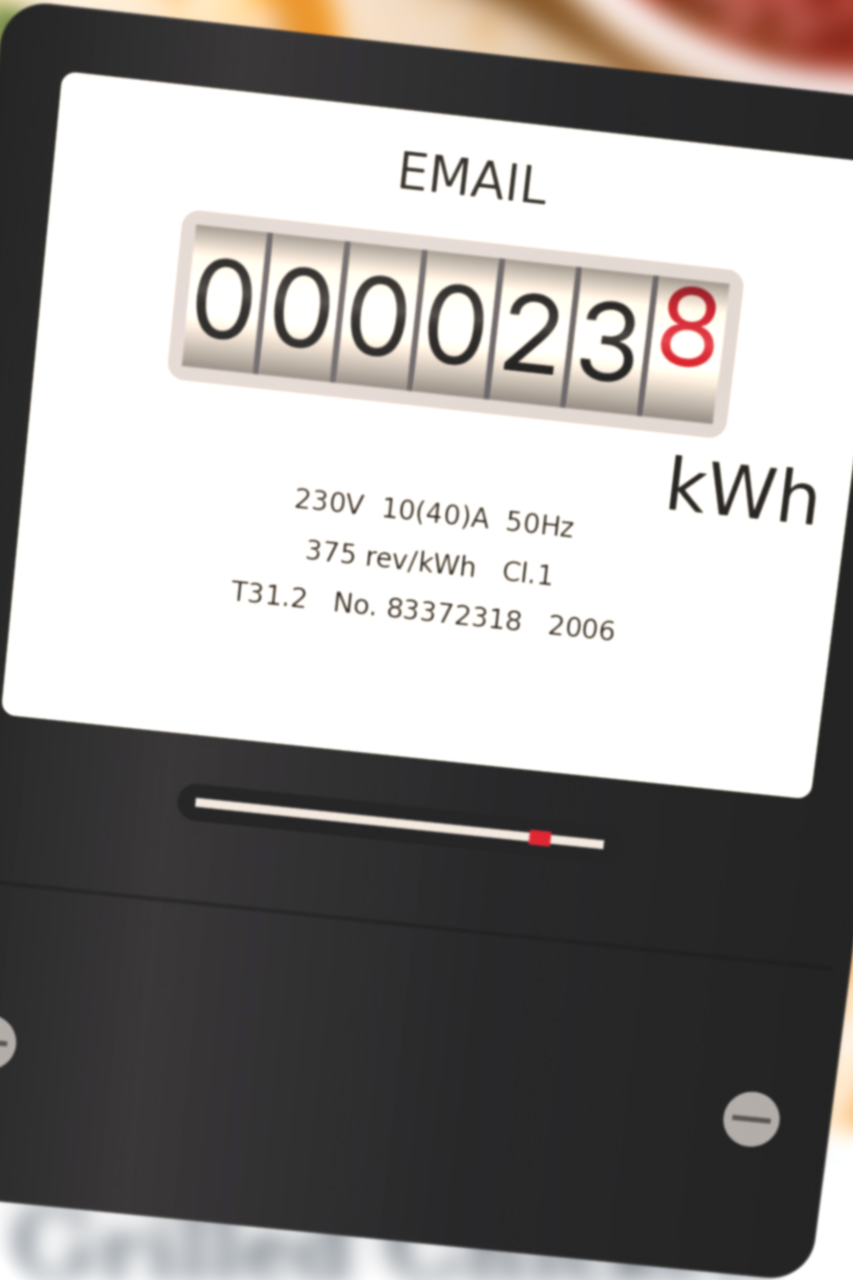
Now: 23.8
